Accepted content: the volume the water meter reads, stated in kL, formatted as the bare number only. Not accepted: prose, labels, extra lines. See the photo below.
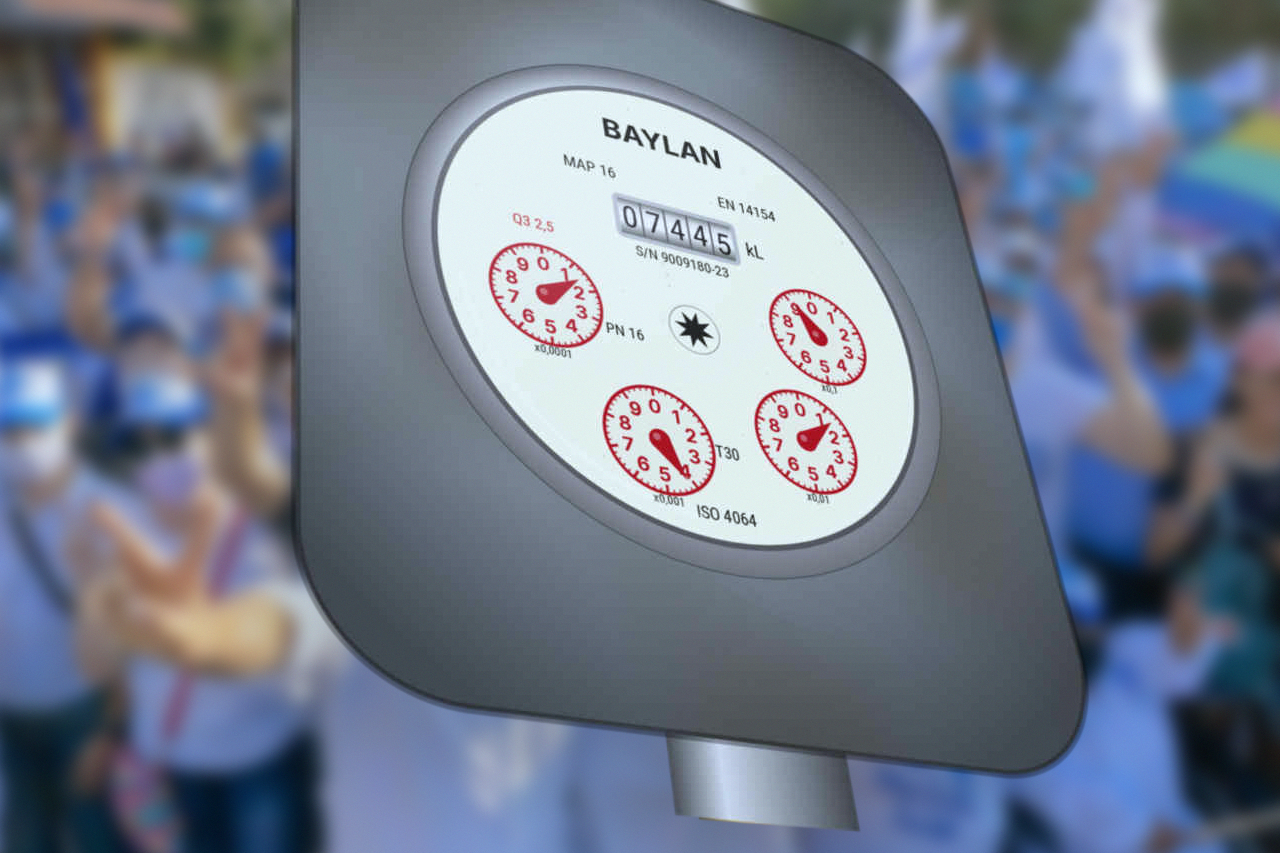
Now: 7444.9141
